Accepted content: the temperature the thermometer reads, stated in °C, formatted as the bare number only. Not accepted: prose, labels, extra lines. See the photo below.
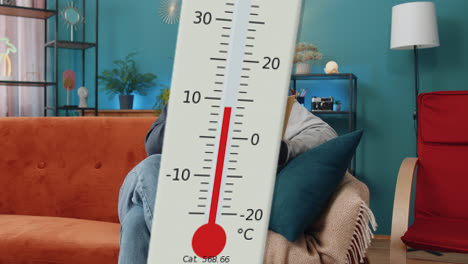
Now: 8
